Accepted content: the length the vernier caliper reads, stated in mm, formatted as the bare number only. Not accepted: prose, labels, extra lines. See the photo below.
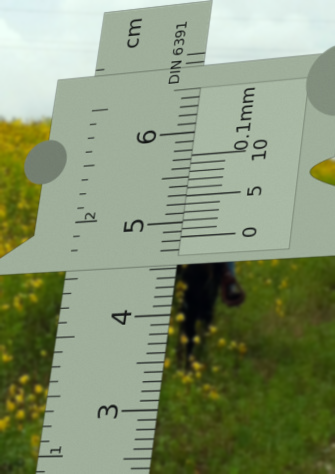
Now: 48.4
